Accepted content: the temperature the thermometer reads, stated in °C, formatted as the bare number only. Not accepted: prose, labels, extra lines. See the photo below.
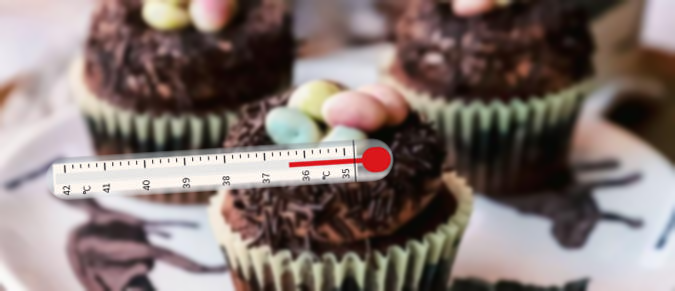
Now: 36.4
